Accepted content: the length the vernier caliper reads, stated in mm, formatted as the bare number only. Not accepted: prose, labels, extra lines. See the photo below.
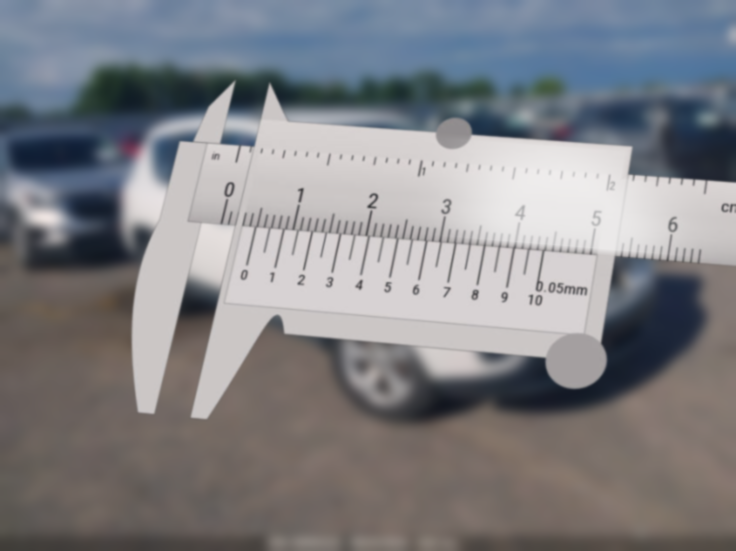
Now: 4.8
